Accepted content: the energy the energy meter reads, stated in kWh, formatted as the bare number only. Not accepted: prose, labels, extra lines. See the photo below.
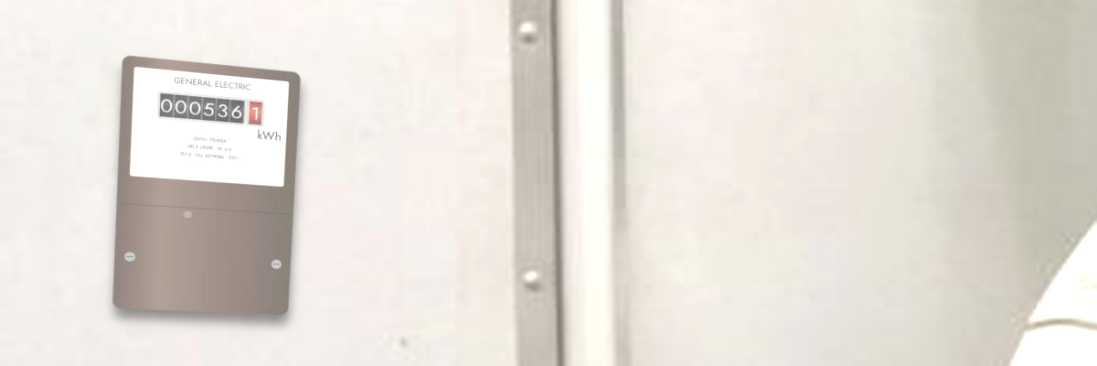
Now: 536.1
